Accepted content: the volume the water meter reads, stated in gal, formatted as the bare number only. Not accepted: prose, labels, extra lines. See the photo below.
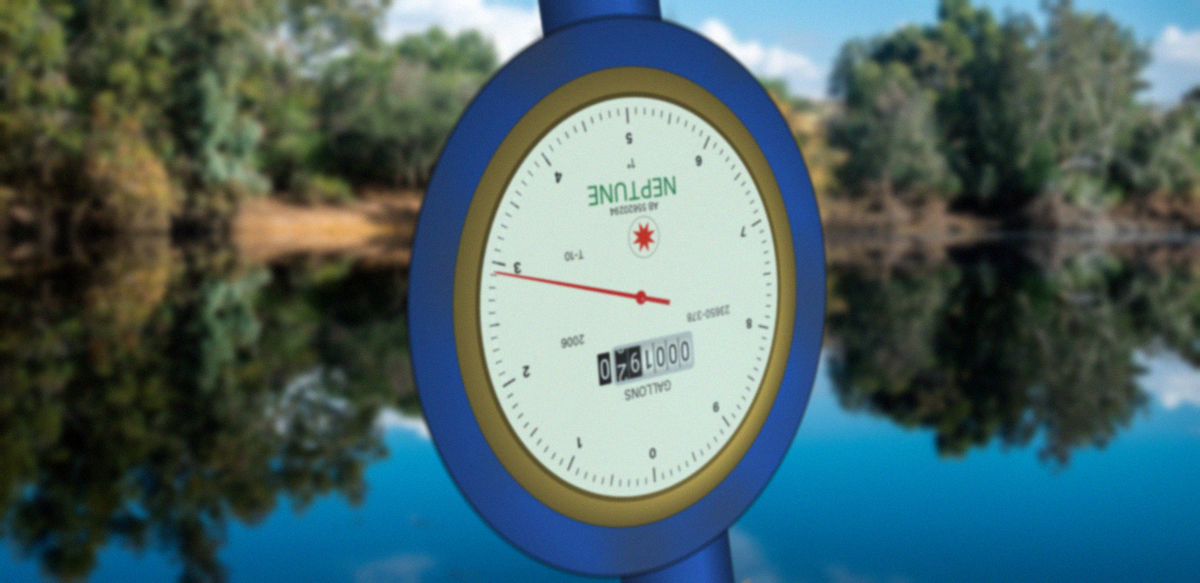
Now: 1922.9
